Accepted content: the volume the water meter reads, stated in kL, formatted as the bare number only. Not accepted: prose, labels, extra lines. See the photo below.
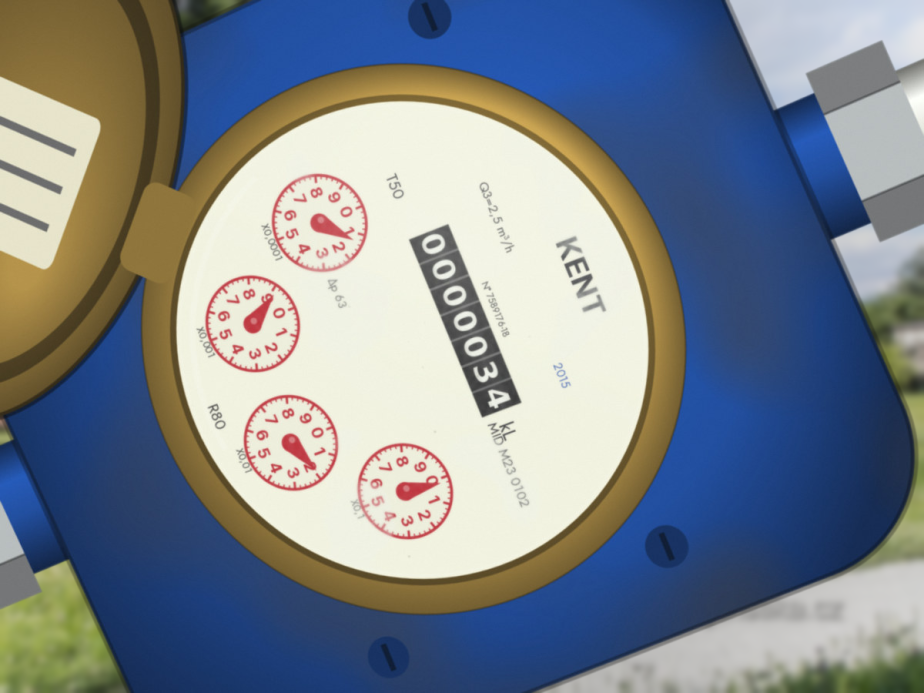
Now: 34.0191
